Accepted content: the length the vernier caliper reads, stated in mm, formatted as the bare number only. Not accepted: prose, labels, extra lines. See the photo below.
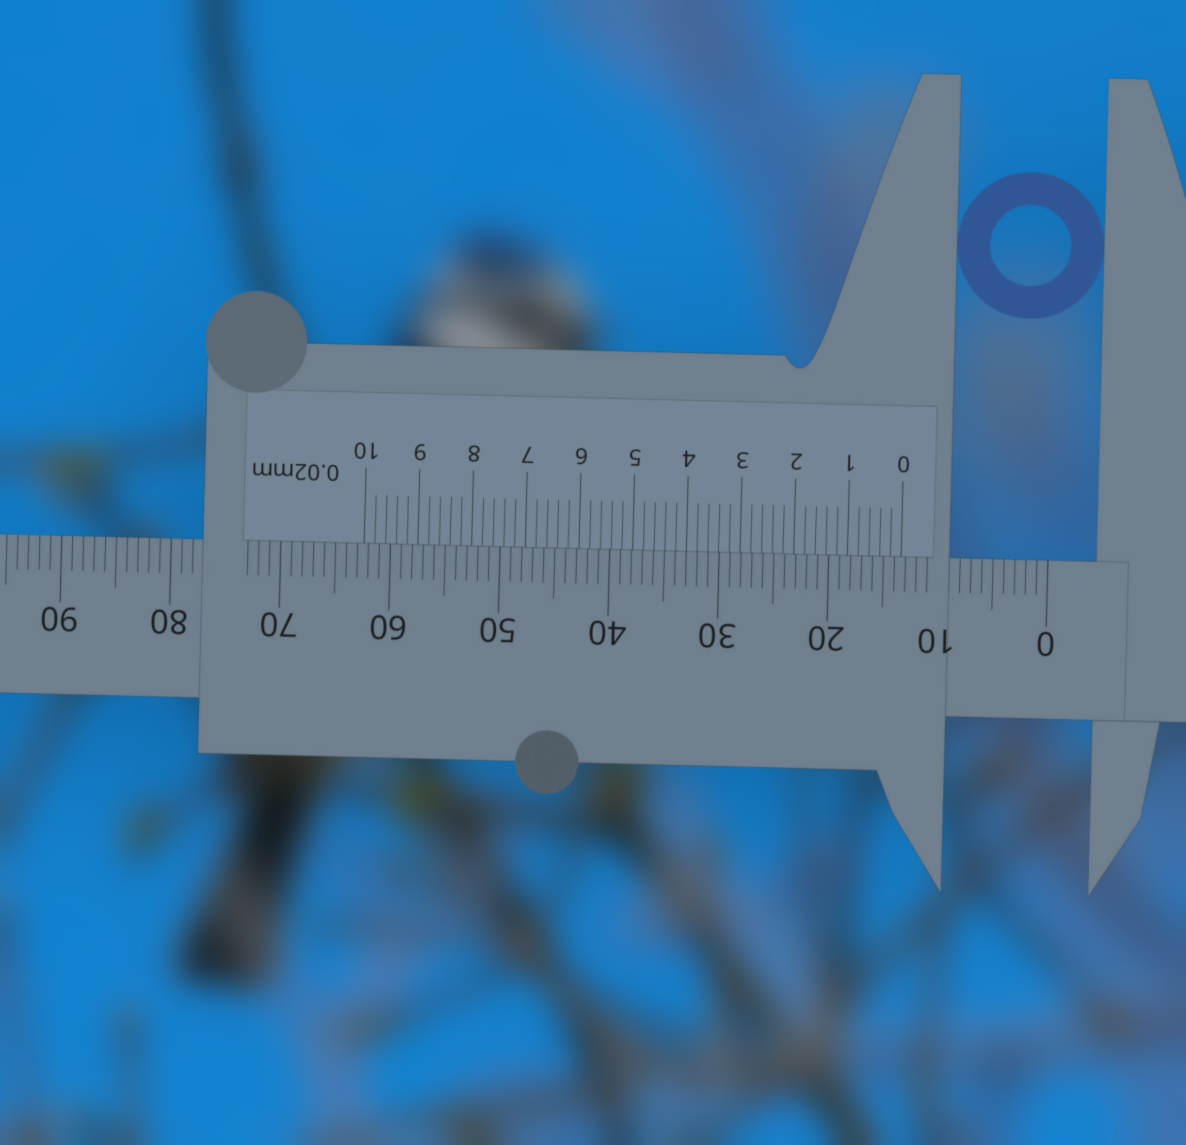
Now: 13.4
